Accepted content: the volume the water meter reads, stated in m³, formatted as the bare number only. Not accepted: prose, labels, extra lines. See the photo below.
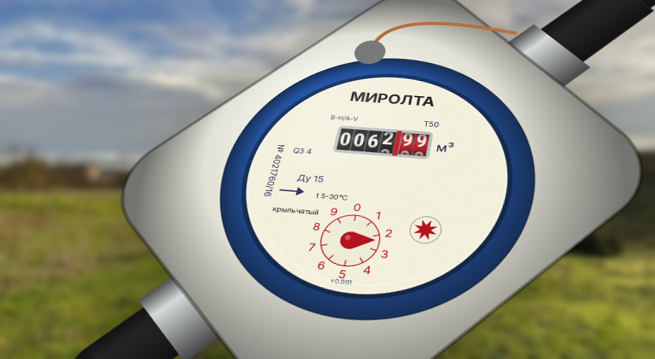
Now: 62.992
